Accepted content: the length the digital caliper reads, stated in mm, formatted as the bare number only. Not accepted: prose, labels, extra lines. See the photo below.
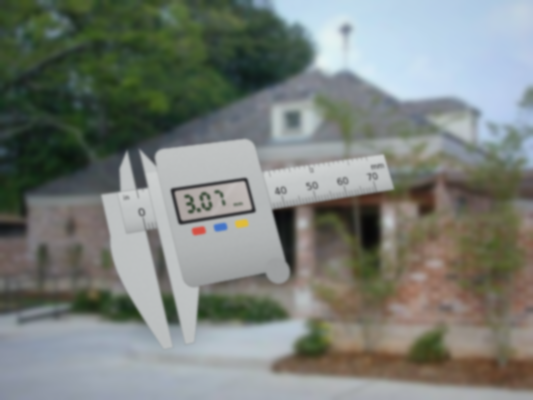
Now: 3.07
